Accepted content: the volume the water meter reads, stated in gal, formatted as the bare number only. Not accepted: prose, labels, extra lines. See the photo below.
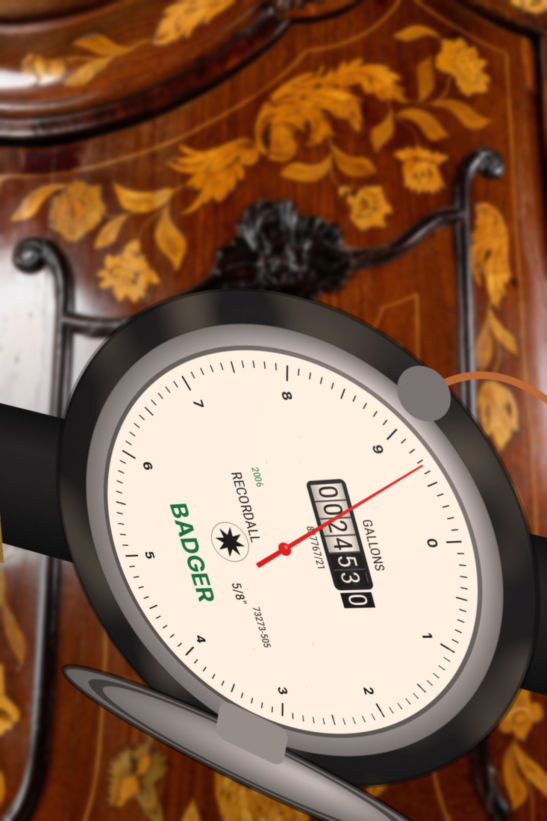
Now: 24529.3
